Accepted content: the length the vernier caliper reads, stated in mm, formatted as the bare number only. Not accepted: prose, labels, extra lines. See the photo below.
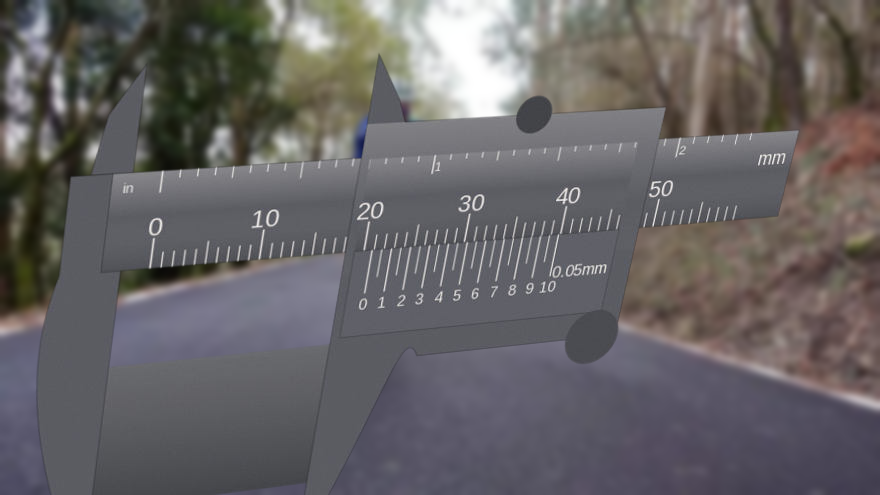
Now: 20.8
